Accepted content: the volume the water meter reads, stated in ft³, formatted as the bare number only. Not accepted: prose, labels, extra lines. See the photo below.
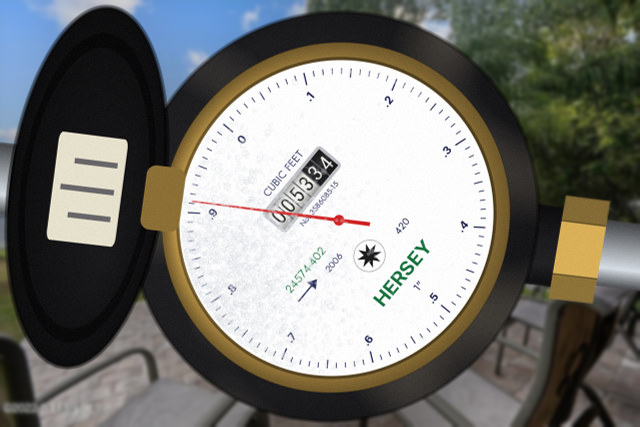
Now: 5333.91
